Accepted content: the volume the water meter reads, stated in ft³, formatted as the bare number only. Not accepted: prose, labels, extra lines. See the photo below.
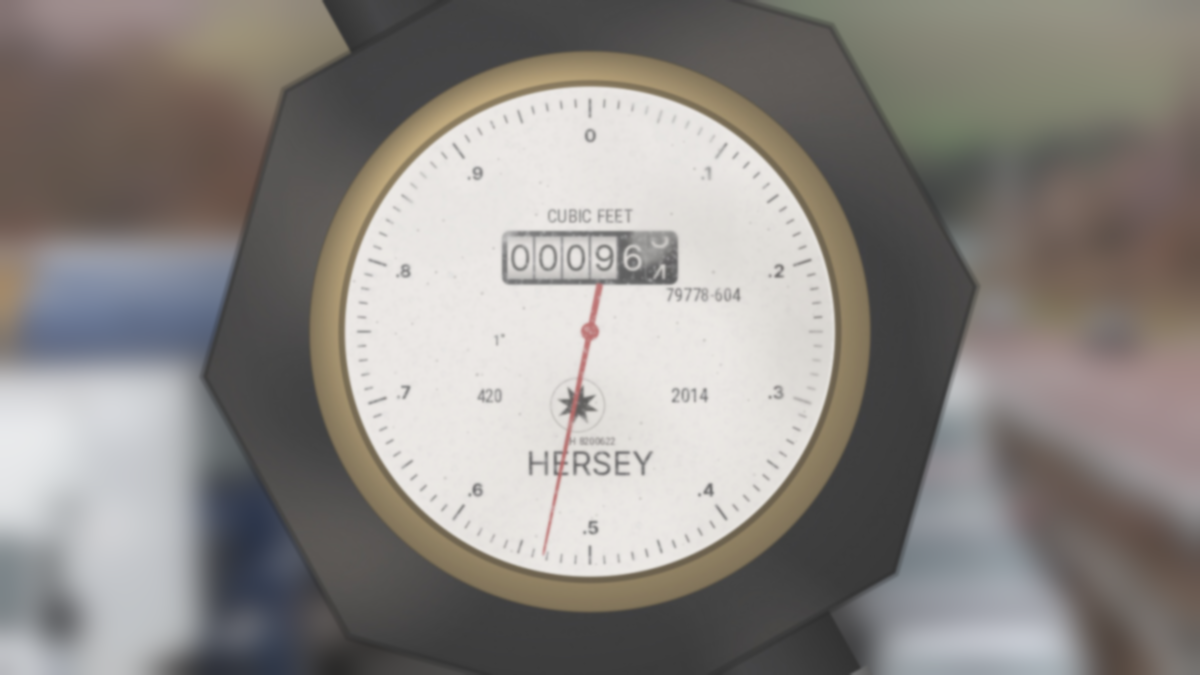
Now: 963.53
